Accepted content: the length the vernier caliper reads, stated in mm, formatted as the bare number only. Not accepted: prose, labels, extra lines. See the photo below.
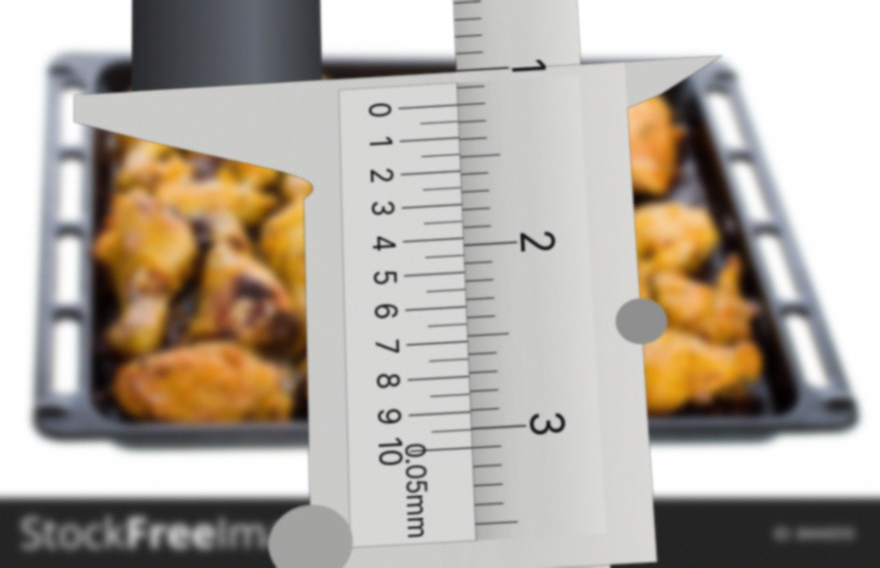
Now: 12.0
